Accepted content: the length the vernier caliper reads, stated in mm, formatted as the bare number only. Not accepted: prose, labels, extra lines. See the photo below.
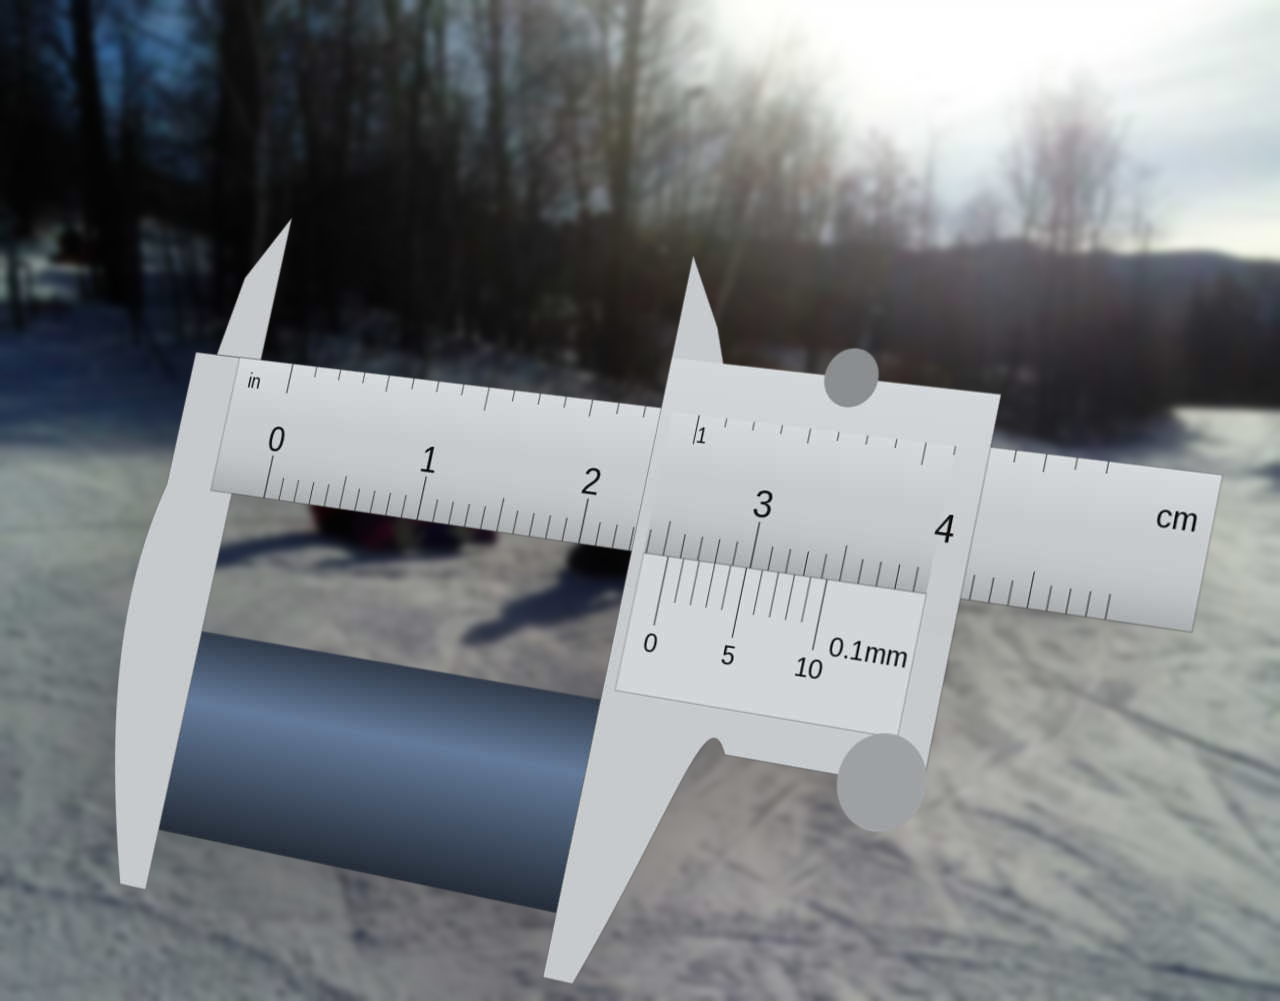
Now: 25.3
